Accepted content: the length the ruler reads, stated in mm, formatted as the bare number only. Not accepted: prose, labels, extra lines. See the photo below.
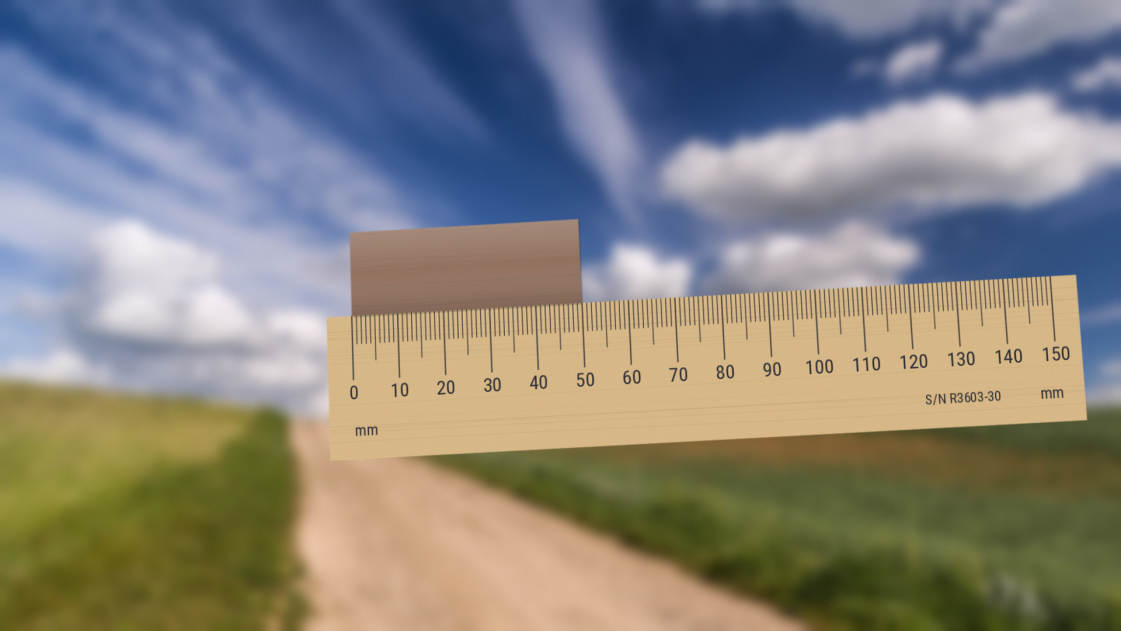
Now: 50
